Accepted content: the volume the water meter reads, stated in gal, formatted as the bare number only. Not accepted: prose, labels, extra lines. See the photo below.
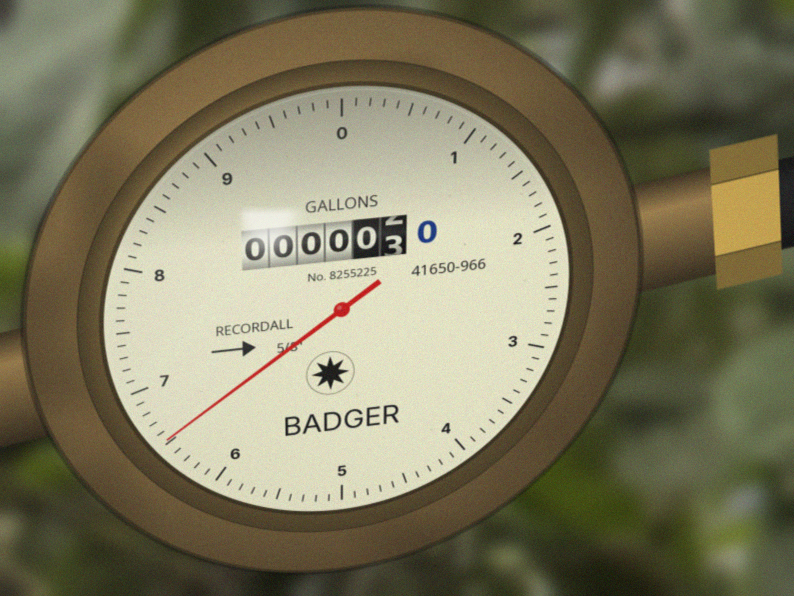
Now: 26.5
